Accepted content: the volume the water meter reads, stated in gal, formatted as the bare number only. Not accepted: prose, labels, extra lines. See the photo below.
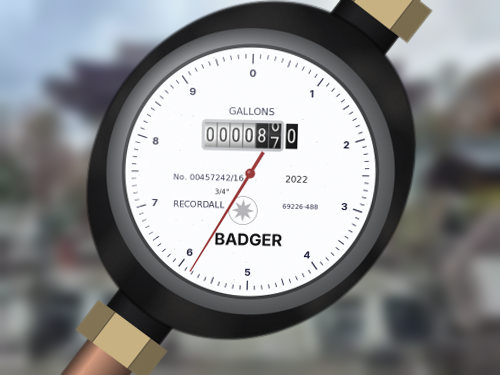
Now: 865.8
